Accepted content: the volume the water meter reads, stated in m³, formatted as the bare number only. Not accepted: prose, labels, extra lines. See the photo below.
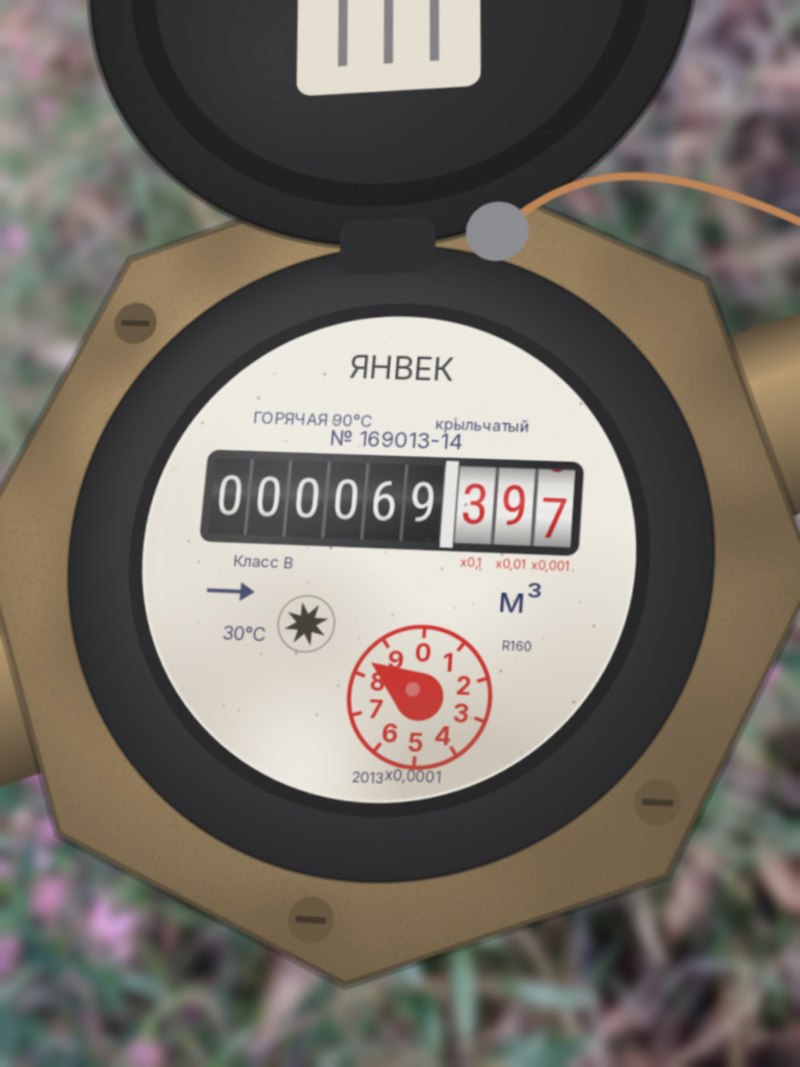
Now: 69.3968
